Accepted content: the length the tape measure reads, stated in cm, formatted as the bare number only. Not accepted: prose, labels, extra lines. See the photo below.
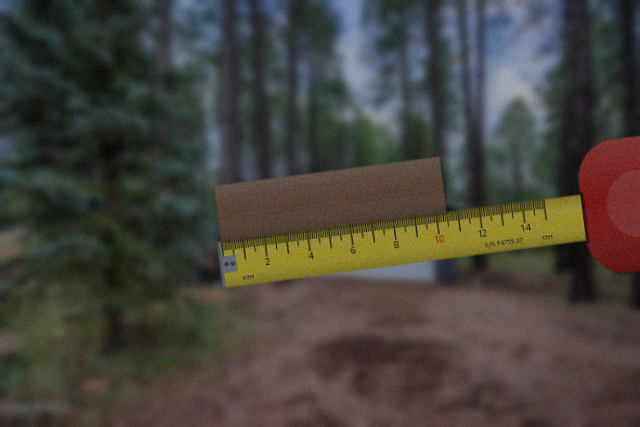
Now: 10.5
